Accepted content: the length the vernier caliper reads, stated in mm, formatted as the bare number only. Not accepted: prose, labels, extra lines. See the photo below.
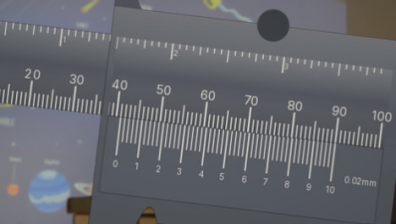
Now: 41.0
